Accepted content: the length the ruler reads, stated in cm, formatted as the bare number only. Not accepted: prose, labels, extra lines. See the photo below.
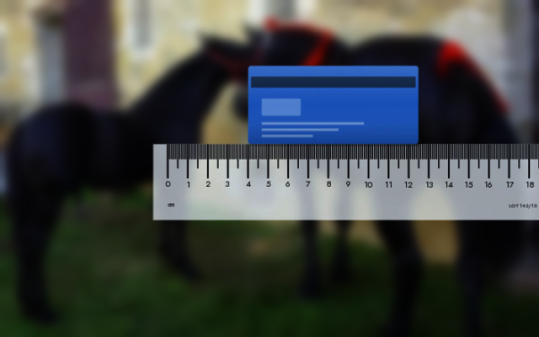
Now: 8.5
